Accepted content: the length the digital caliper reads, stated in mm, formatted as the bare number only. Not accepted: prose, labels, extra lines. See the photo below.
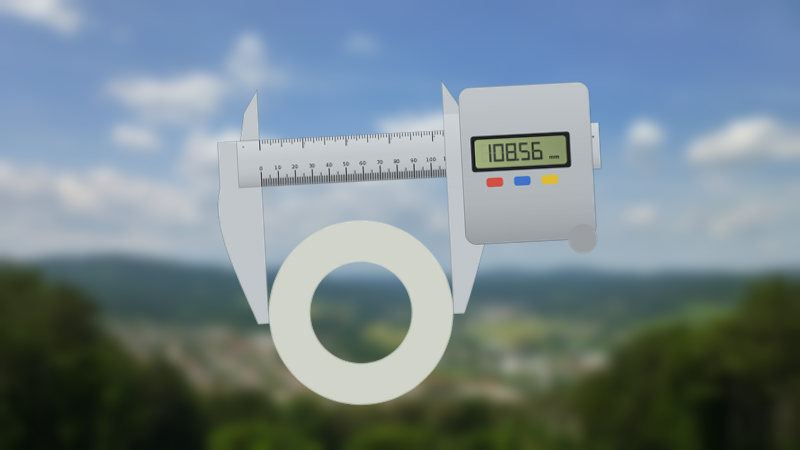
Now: 108.56
